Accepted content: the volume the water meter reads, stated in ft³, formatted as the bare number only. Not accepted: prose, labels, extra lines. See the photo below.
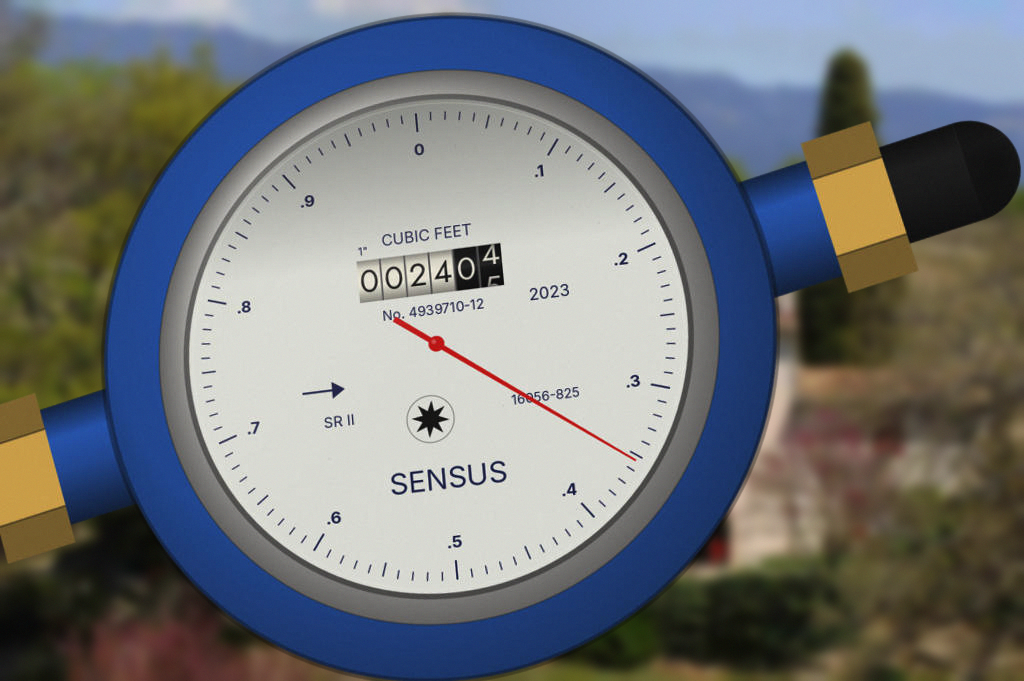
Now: 2404.35
